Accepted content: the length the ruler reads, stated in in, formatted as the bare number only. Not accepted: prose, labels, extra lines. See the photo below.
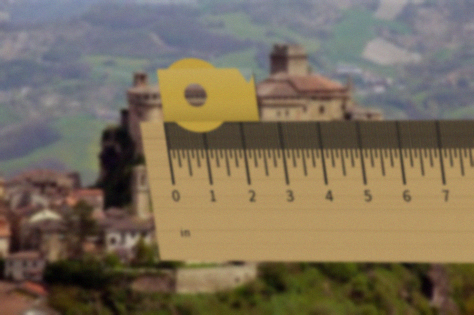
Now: 2.5
